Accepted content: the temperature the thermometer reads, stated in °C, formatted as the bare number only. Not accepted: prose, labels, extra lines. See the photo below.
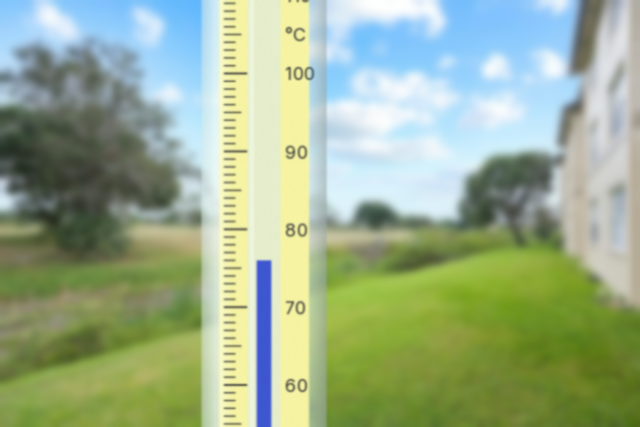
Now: 76
